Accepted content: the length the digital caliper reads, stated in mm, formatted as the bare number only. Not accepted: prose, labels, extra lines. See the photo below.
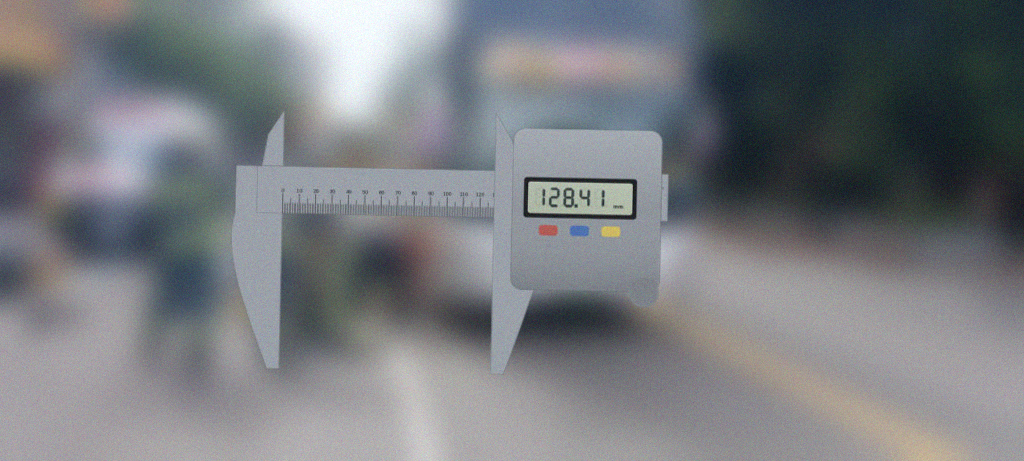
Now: 128.41
